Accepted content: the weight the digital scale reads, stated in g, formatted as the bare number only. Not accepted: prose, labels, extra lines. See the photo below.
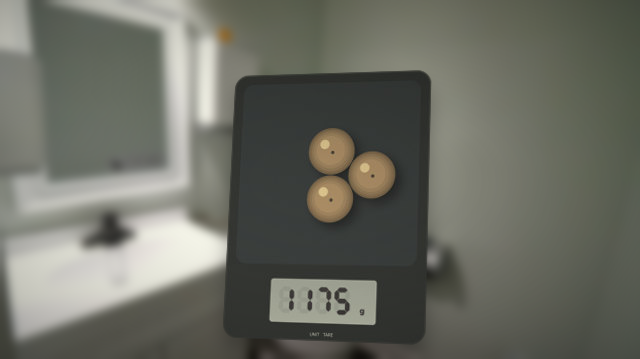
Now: 1175
